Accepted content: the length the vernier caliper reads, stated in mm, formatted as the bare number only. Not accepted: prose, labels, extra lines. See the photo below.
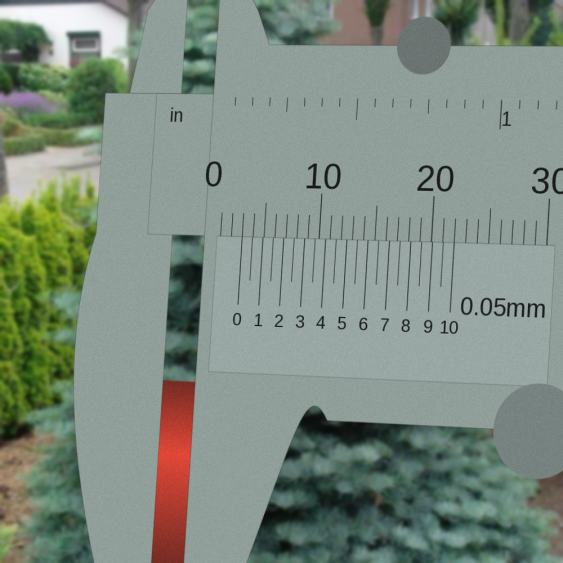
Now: 3.0
